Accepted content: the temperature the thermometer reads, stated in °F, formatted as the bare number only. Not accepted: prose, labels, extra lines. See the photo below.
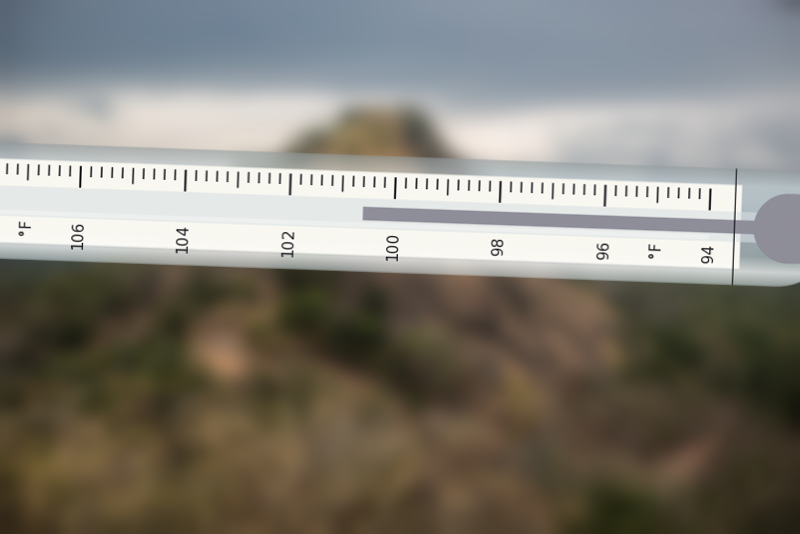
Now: 100.6
